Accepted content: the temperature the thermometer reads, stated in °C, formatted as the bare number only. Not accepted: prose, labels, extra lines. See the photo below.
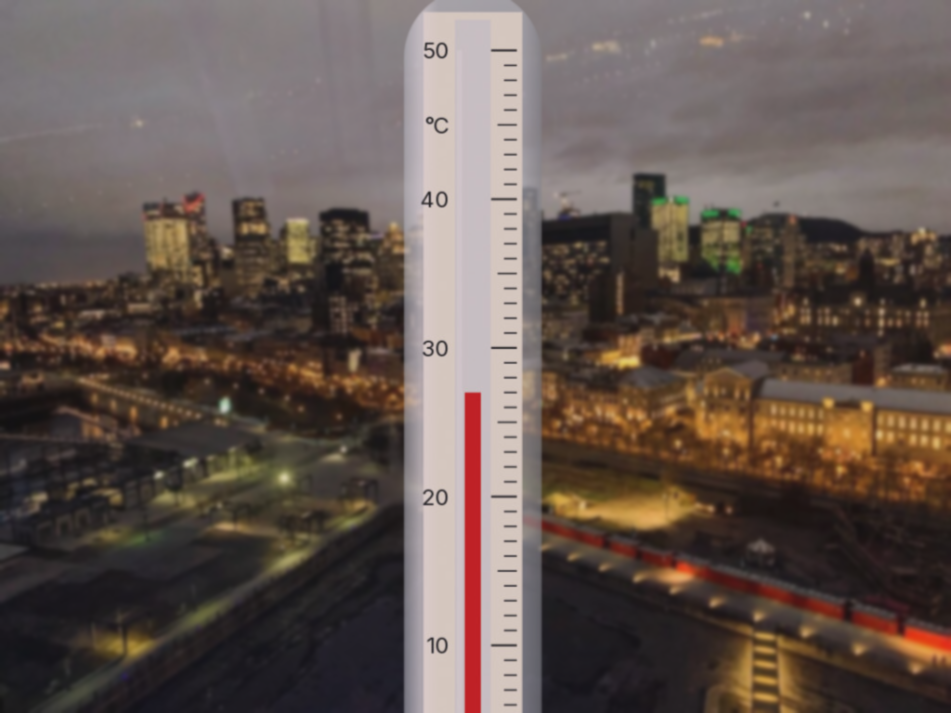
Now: 27
